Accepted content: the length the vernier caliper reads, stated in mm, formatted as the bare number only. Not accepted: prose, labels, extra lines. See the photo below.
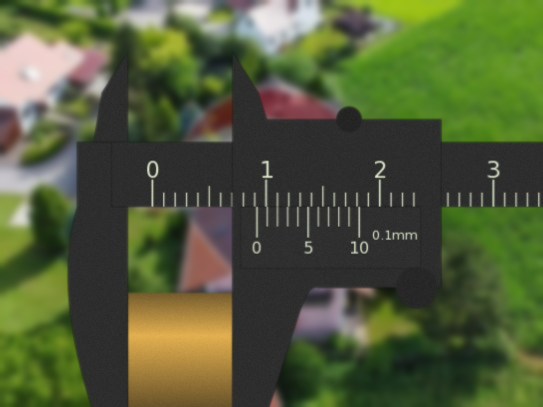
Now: 9.2
